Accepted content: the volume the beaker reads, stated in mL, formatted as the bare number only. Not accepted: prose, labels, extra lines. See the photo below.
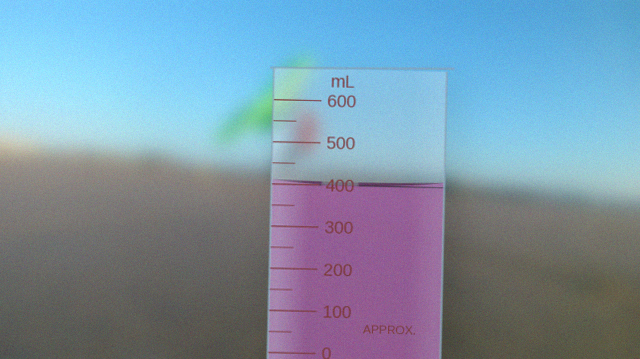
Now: 400
